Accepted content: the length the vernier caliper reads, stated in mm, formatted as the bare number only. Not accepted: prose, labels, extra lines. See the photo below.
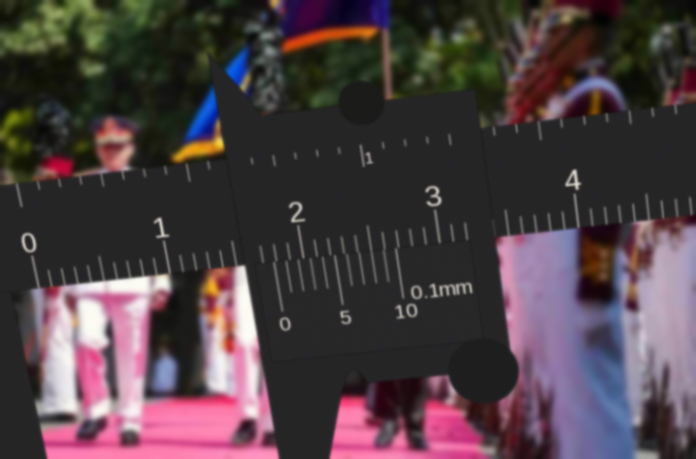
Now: 17.8
